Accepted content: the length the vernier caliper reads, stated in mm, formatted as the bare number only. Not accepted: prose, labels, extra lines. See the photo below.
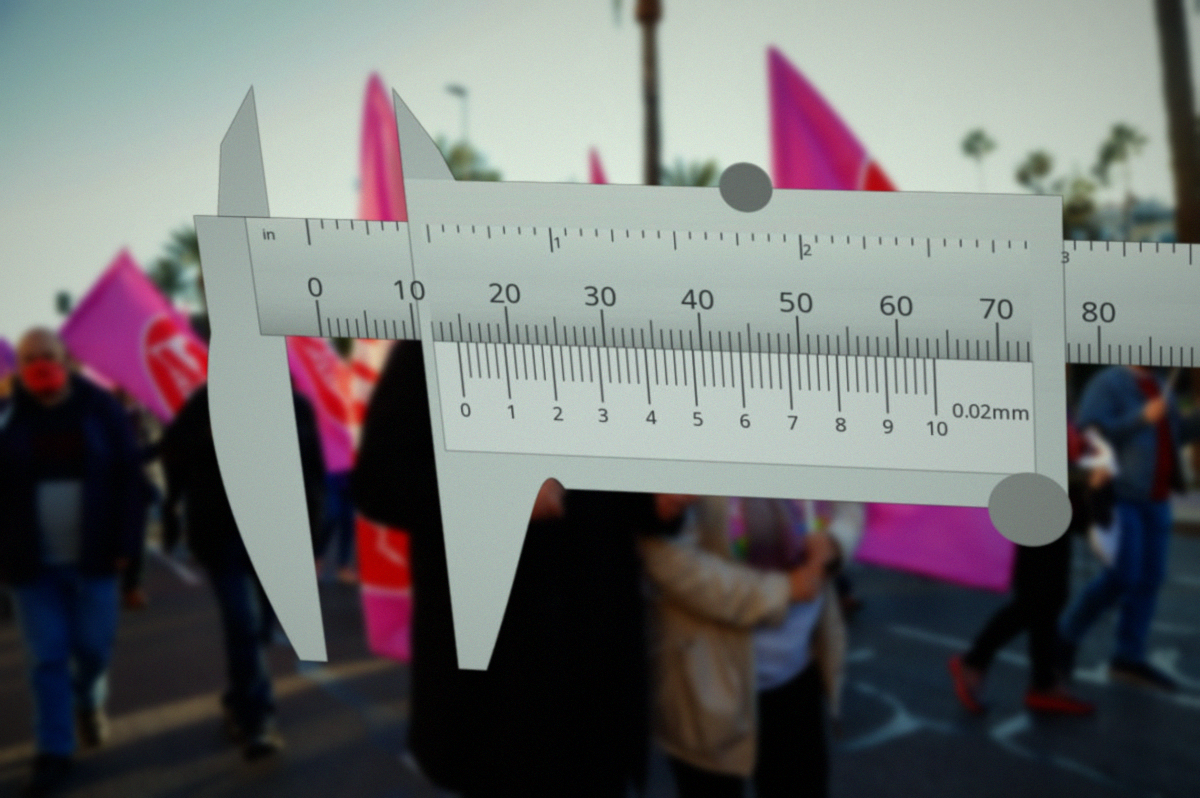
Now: 14.6
